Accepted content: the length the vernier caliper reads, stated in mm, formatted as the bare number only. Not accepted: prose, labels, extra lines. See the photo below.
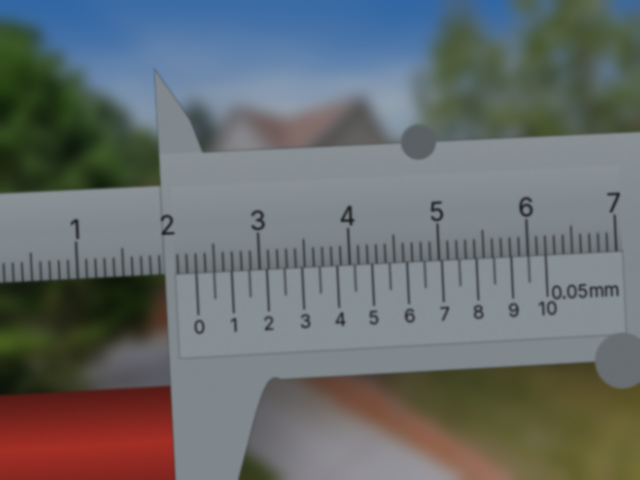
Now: 23.0
